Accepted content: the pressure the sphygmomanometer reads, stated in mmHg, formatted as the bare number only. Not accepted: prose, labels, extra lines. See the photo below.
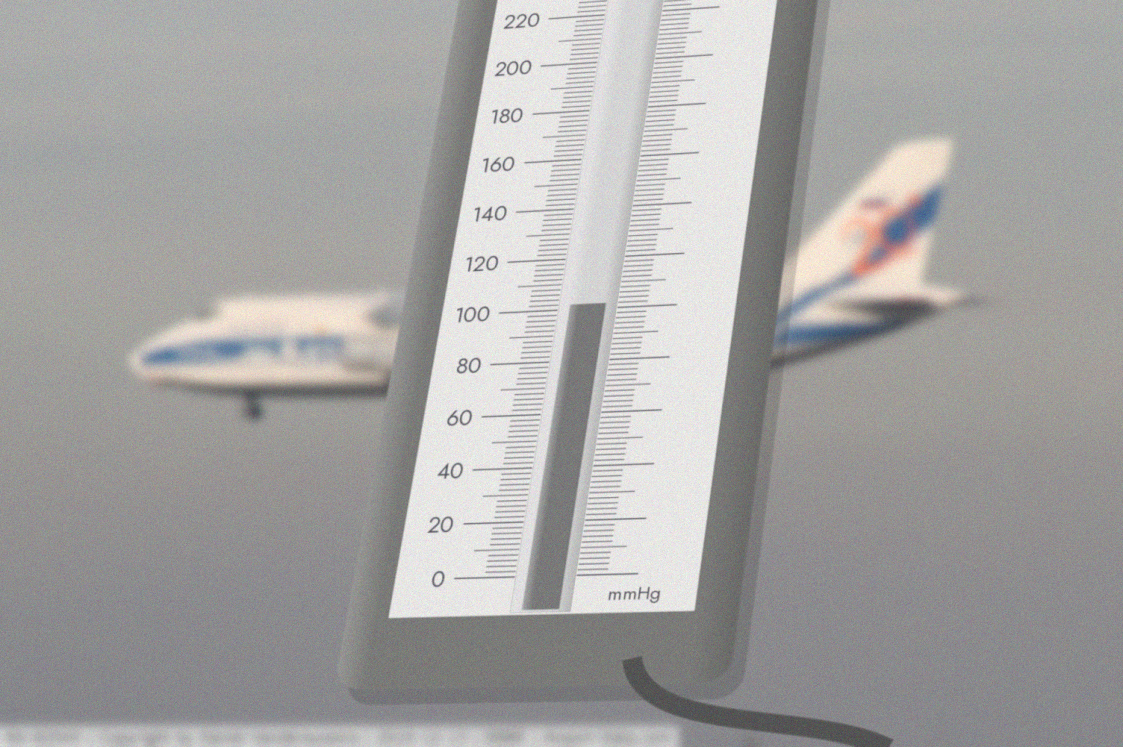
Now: 102
